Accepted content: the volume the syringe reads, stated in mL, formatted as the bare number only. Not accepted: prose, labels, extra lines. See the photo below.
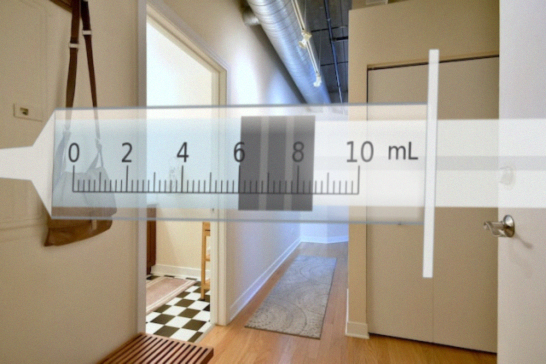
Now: 6
